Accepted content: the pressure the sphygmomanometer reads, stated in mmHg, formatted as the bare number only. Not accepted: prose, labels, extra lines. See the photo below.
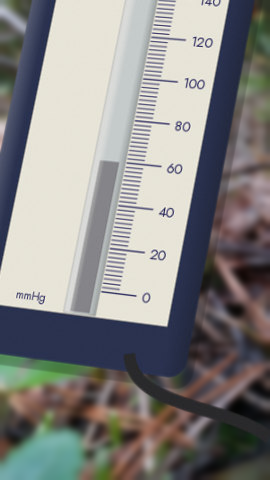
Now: 60
